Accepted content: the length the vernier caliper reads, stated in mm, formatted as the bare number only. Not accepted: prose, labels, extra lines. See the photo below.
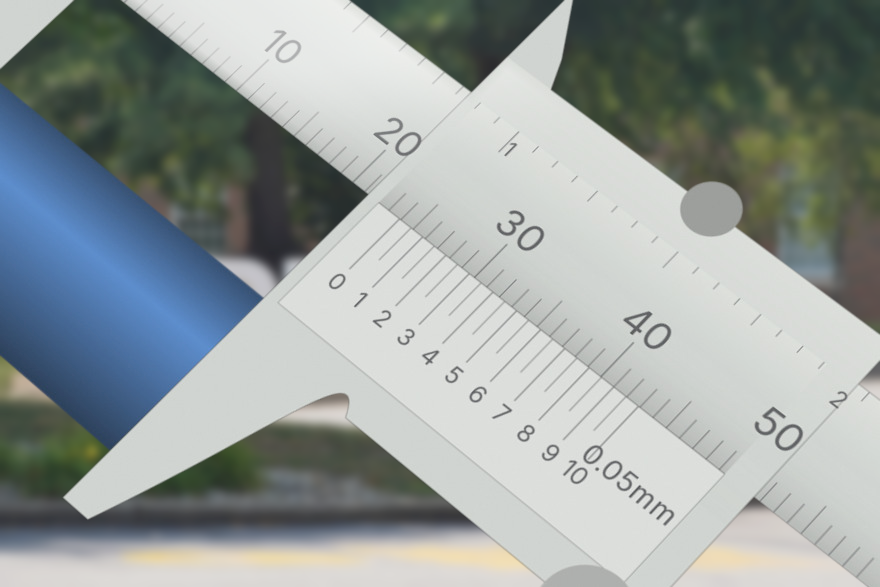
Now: 23.9
